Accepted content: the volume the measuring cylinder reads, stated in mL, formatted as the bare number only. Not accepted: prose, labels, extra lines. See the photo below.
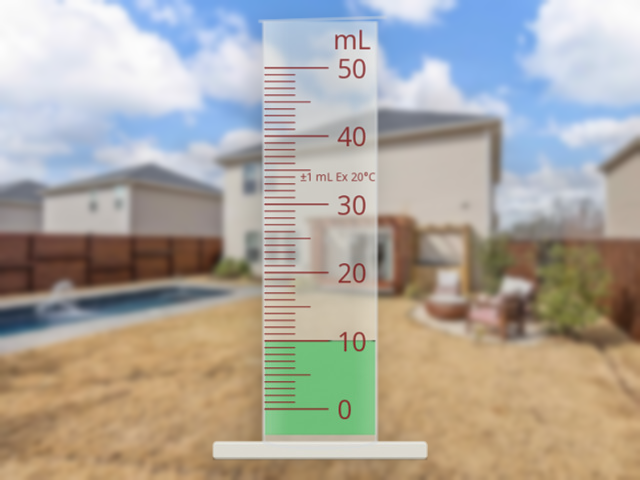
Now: 10
